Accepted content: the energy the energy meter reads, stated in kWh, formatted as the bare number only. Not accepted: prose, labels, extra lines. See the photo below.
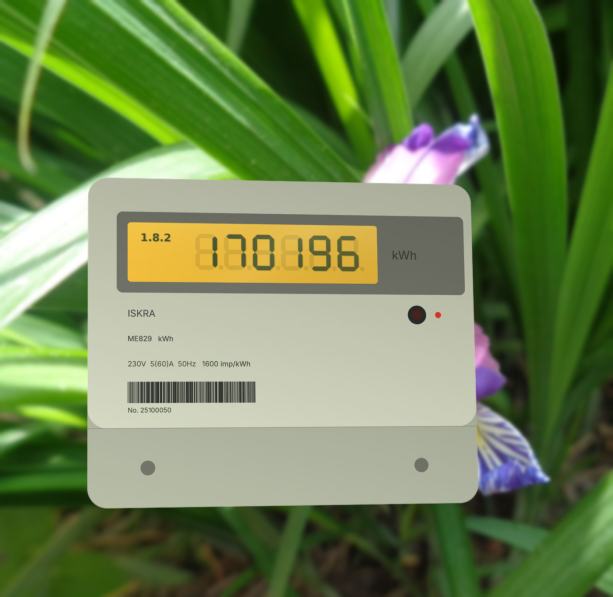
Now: 170196
